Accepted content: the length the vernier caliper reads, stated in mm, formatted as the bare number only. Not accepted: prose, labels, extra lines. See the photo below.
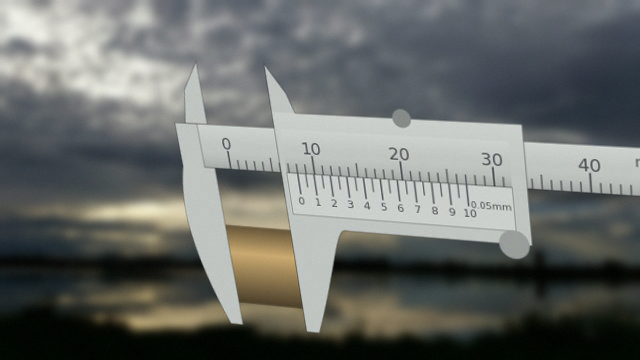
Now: 8.0
